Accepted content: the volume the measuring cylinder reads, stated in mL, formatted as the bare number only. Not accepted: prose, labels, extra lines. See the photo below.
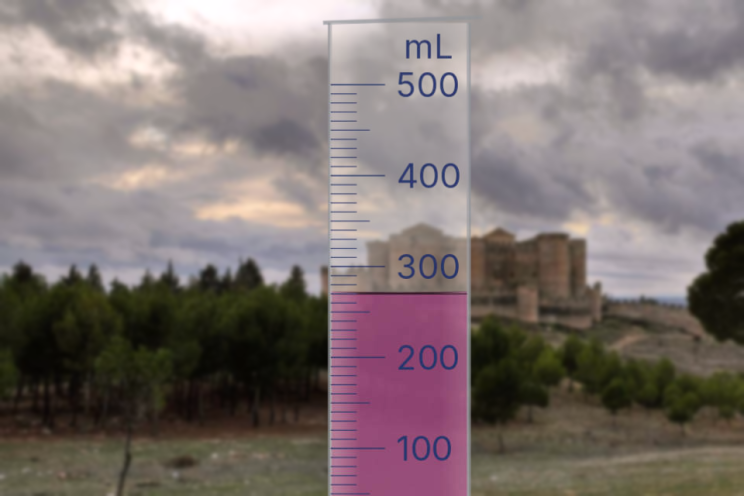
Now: 270
